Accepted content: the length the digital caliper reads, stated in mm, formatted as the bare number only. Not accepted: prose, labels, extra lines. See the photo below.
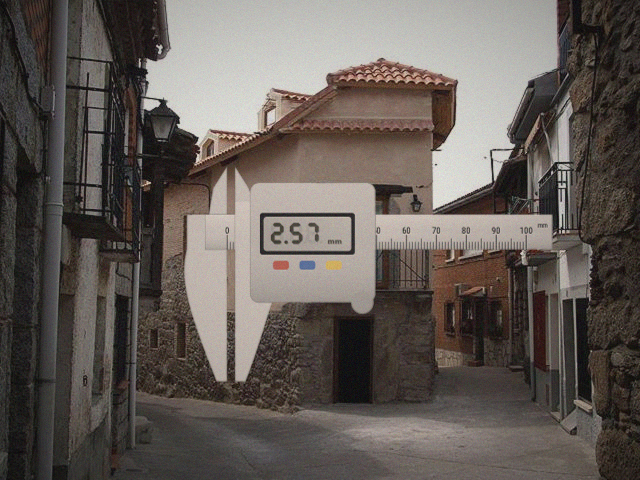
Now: 2.57
